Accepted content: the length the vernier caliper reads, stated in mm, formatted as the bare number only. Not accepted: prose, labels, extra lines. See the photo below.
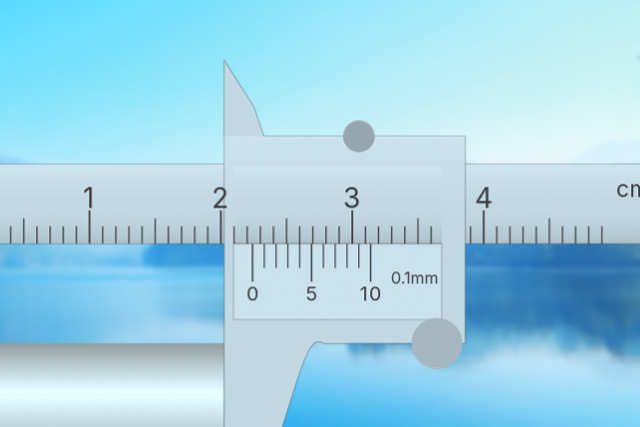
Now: 22.4
